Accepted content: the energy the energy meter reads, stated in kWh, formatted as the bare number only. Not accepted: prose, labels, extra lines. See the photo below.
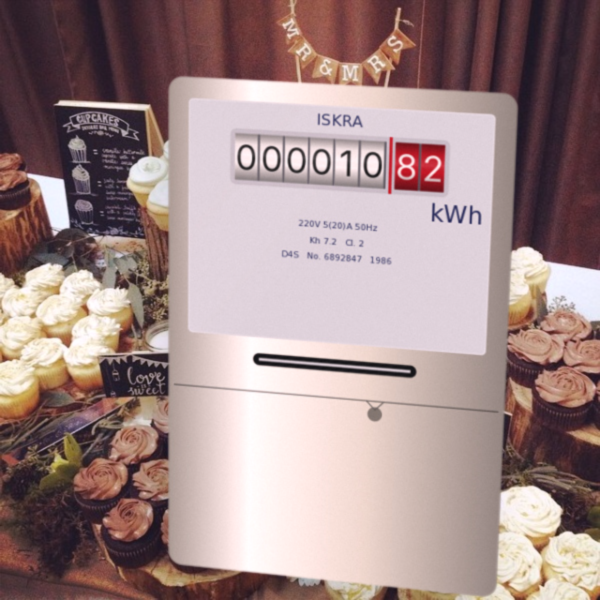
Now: 10.82
